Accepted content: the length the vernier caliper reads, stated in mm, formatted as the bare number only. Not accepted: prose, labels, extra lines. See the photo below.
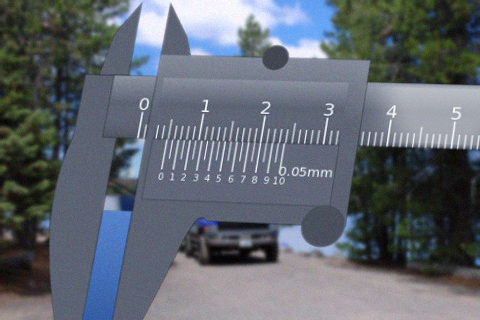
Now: 4.8
